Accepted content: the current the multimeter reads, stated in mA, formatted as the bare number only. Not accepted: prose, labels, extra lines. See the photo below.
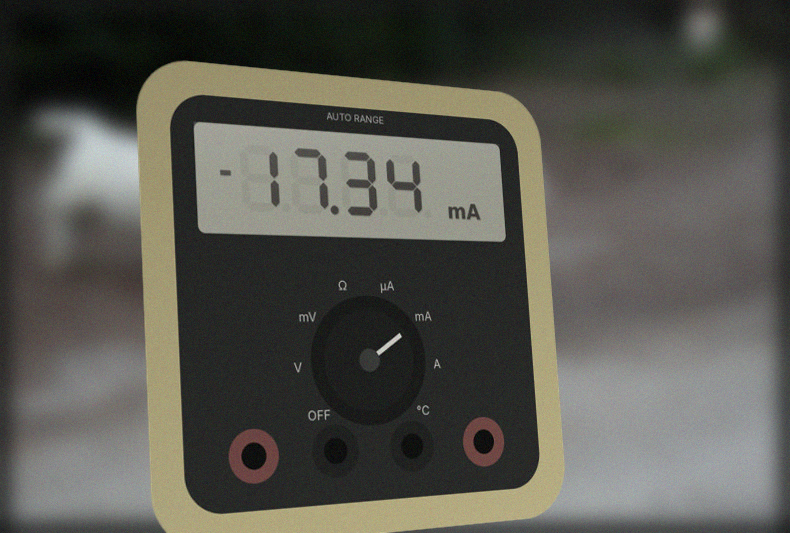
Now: -17.34
